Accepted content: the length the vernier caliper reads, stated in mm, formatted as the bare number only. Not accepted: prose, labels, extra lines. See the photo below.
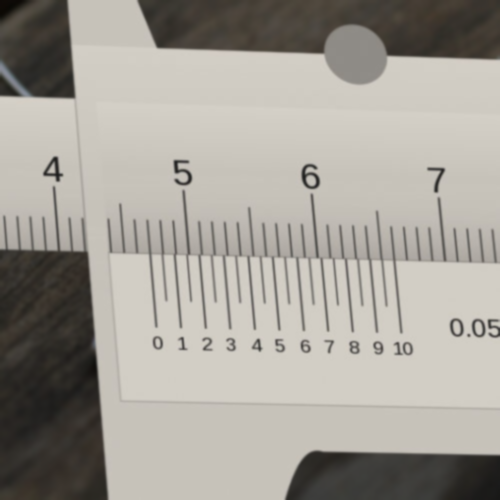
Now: 47.0
